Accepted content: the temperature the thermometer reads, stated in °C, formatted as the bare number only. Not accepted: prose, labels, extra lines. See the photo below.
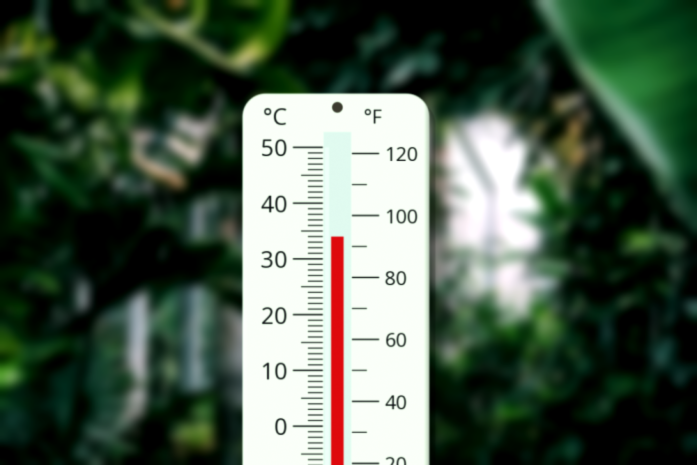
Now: 34
